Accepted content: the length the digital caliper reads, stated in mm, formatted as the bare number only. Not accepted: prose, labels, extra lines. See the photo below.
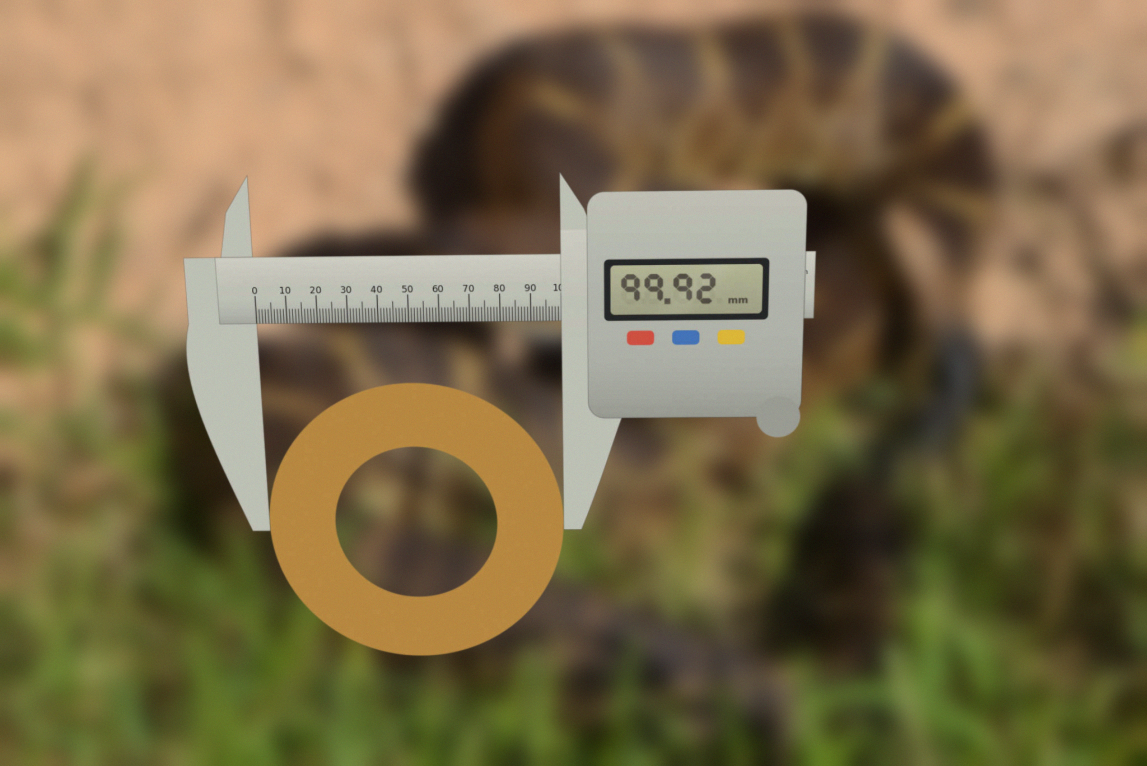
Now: 99.92
